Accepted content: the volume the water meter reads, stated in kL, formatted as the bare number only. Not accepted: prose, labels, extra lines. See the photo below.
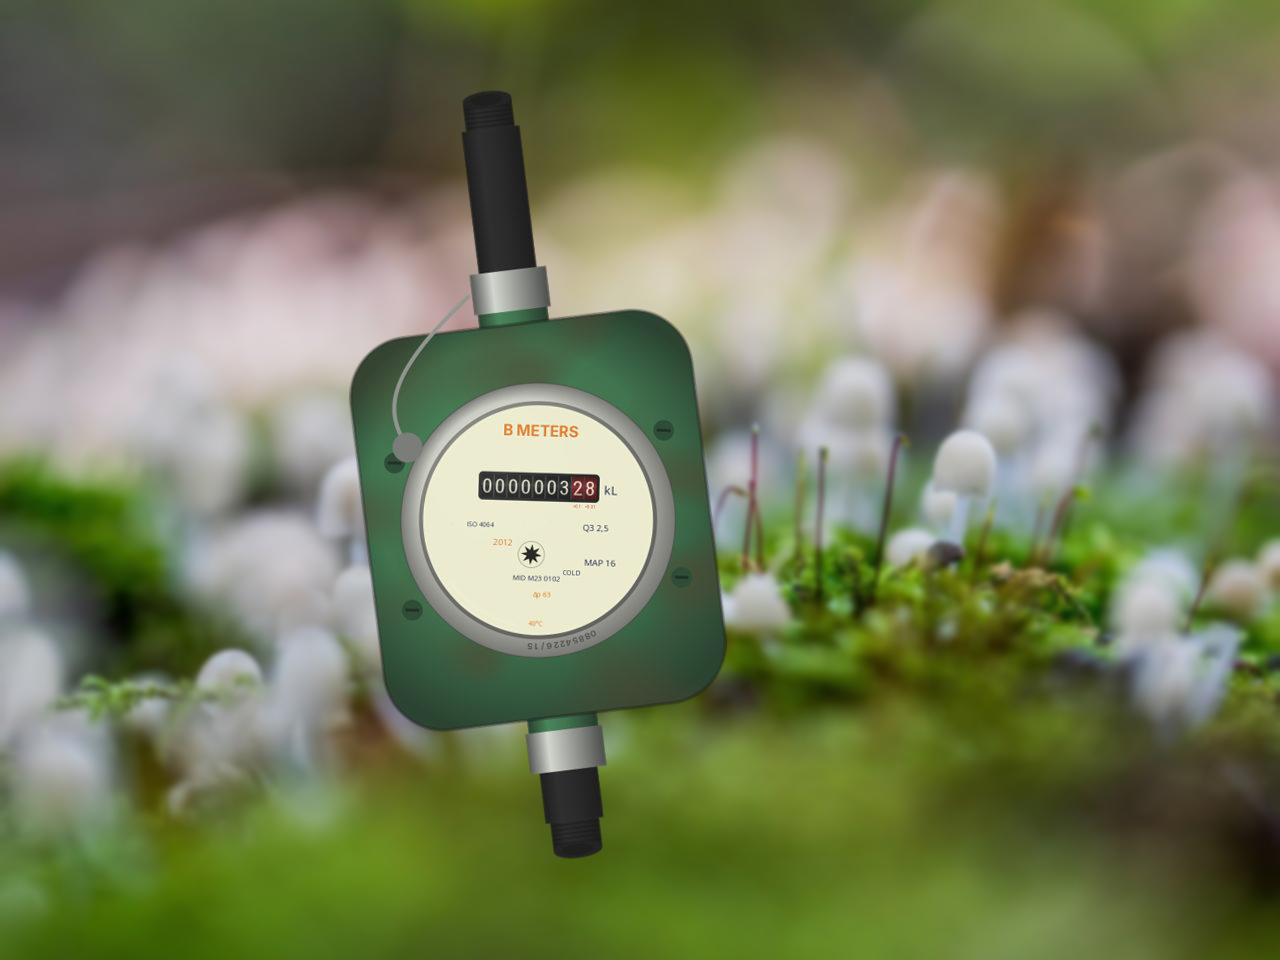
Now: 3.28
